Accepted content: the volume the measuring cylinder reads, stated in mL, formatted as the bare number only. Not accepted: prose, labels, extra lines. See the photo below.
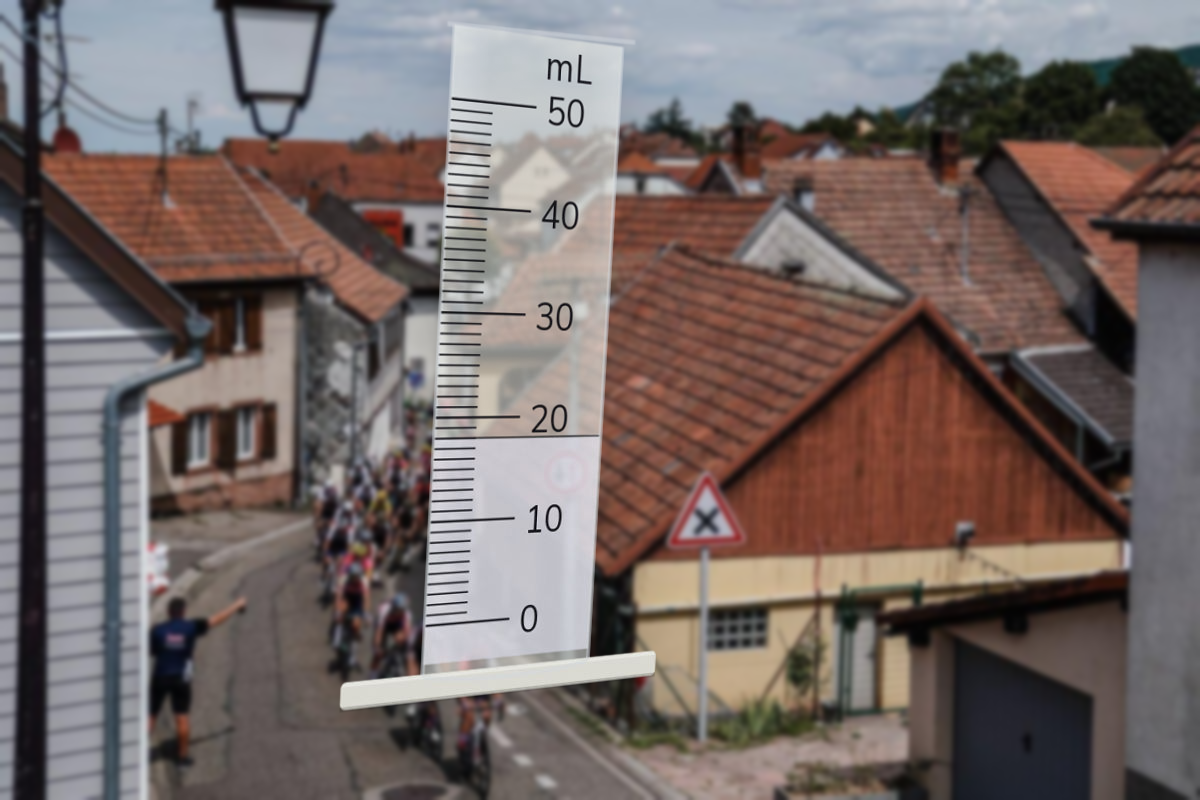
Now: 18
